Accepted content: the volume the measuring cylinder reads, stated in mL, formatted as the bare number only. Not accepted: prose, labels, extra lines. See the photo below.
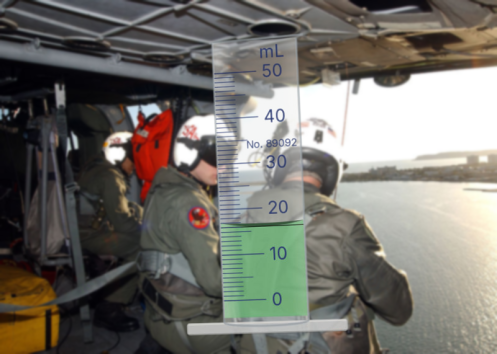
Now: 16
